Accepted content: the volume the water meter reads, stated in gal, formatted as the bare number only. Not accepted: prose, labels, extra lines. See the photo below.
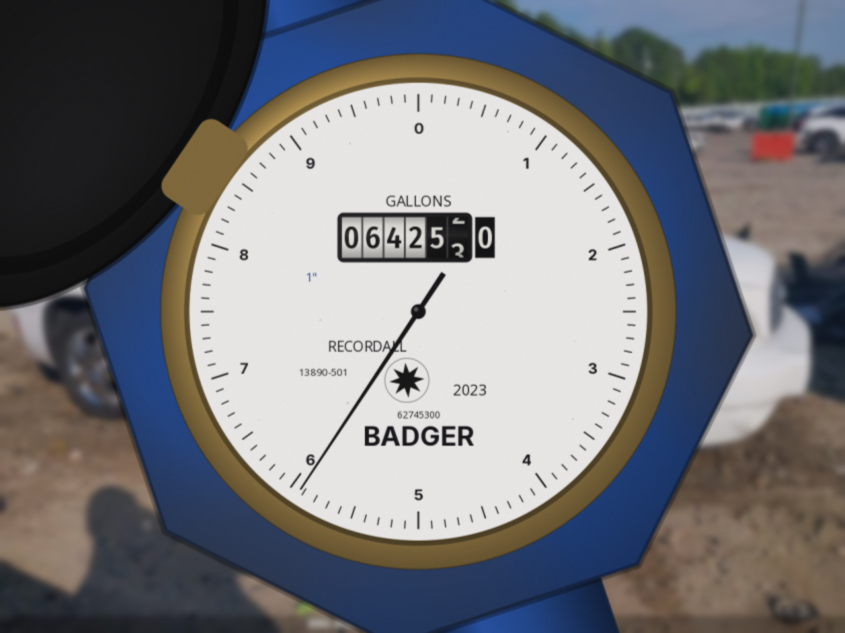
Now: 642525.9
